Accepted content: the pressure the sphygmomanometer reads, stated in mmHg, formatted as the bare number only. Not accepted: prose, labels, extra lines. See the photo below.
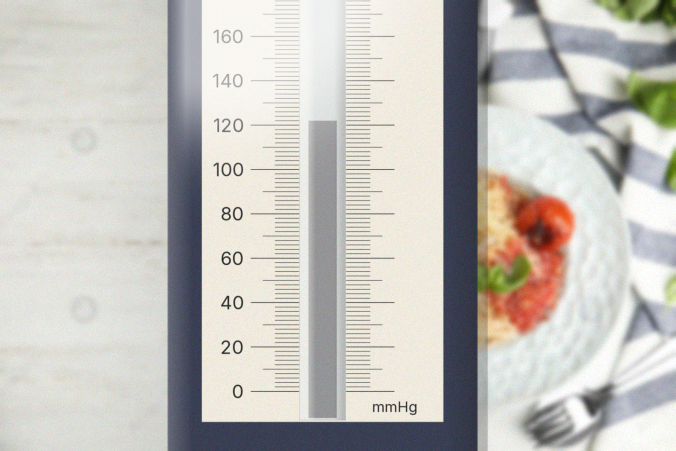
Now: 122
